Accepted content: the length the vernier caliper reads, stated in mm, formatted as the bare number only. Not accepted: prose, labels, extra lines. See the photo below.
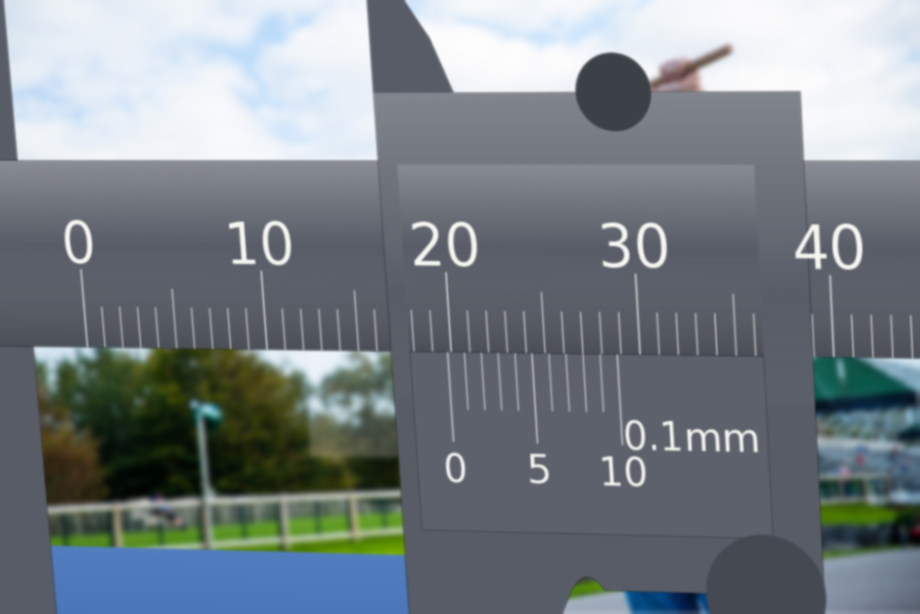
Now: 19.8
